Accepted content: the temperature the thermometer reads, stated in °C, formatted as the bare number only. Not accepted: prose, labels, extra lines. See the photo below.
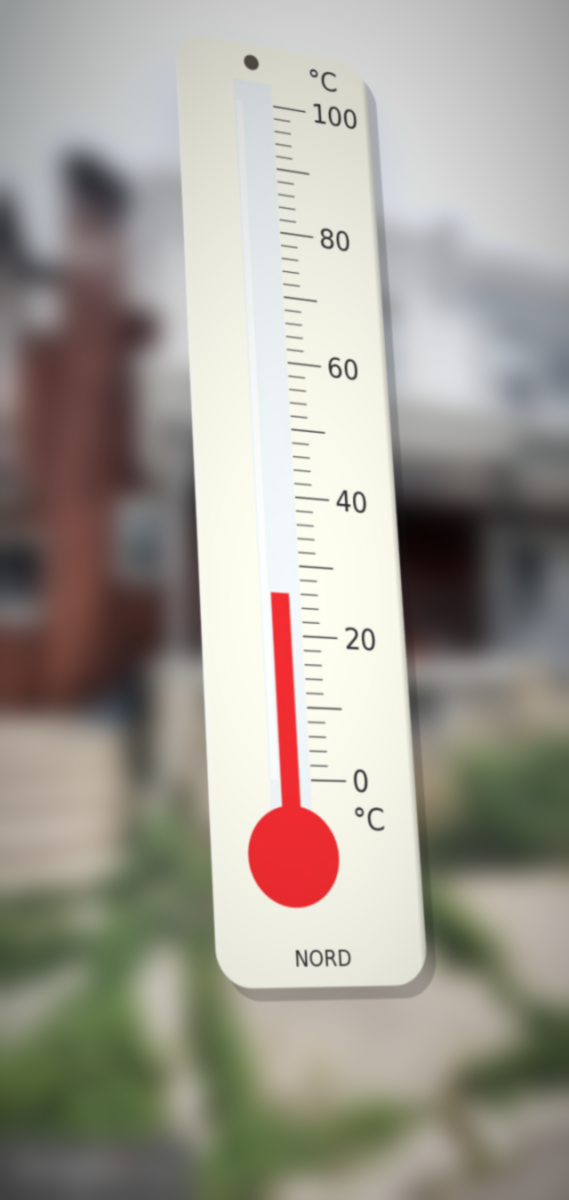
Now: 26
